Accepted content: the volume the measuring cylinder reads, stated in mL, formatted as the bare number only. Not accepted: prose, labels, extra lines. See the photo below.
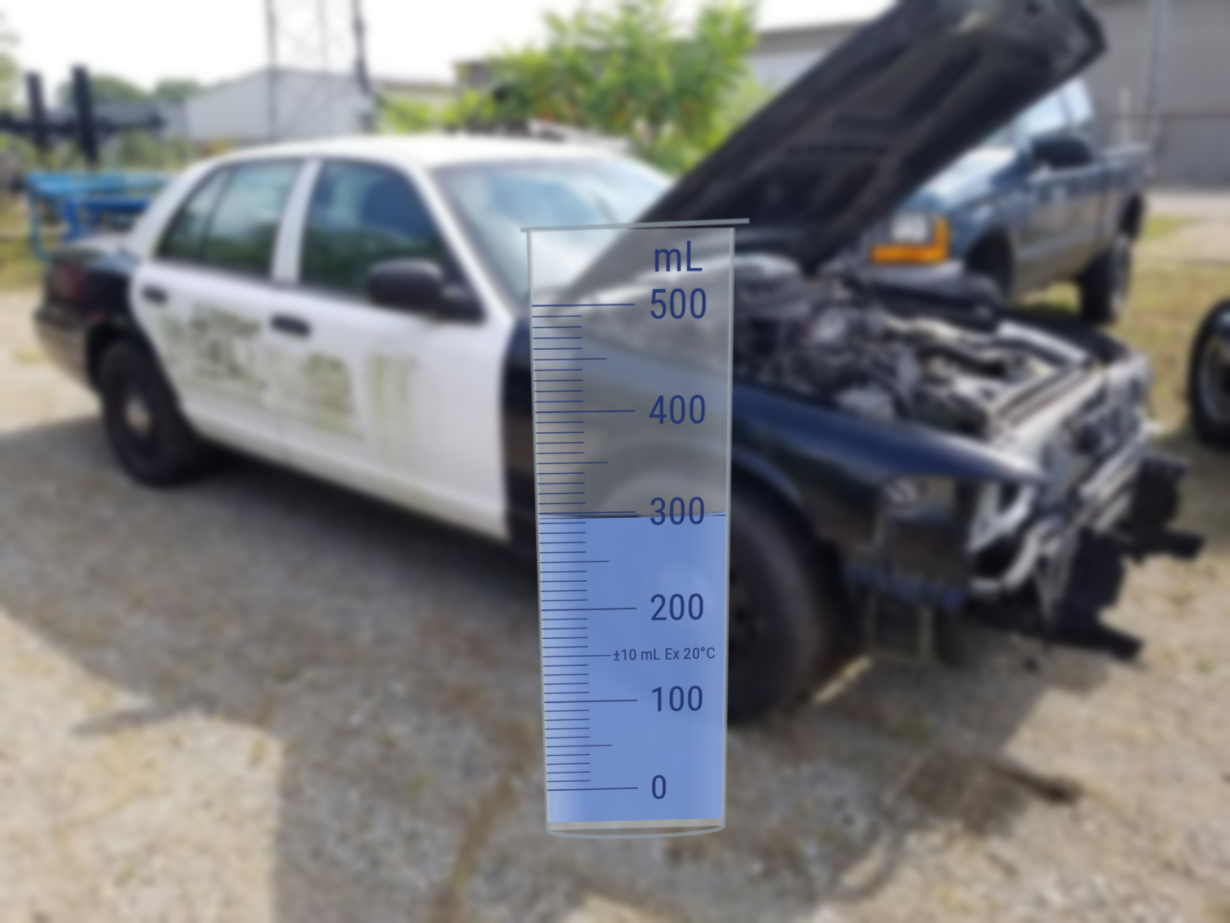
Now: 295
